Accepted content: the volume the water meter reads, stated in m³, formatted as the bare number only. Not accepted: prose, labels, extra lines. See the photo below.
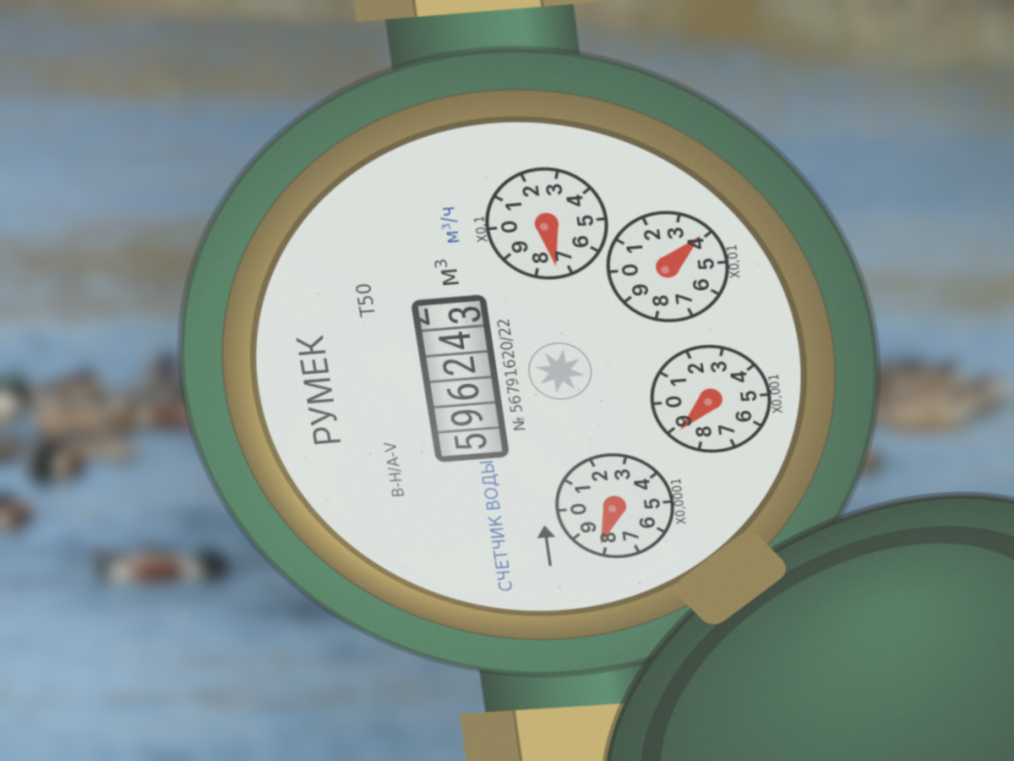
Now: 596242.7388
